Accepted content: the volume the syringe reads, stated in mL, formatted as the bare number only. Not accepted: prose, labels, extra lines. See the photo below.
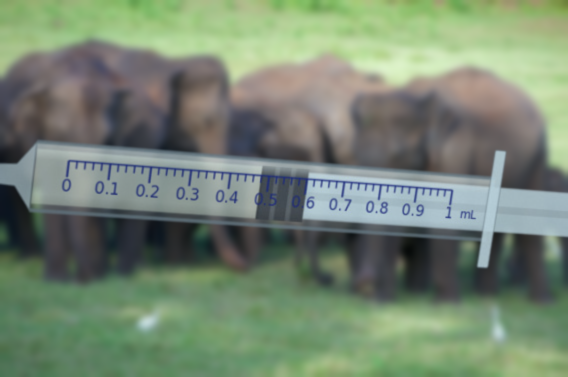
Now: 0.48
